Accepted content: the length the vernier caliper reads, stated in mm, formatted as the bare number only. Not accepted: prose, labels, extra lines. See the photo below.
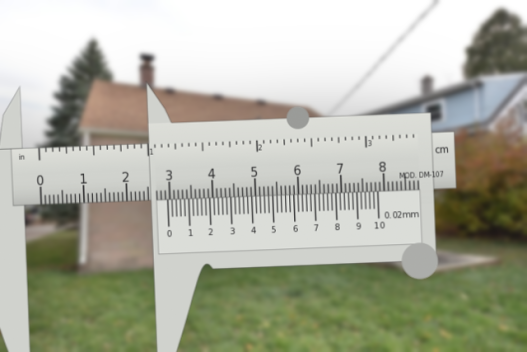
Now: 29.5
